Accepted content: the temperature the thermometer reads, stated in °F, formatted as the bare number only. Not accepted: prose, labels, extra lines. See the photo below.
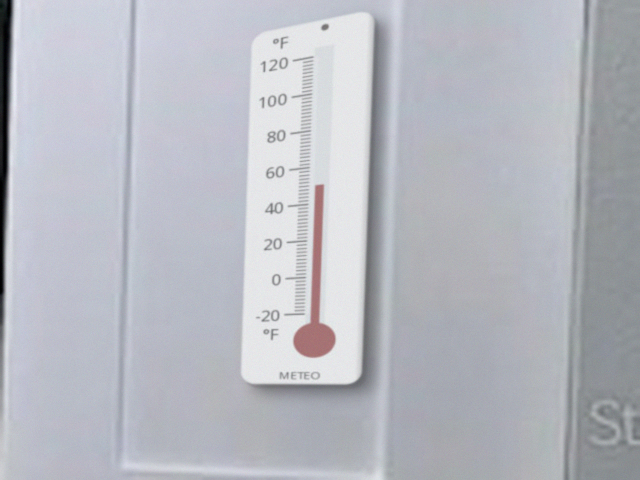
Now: 50
